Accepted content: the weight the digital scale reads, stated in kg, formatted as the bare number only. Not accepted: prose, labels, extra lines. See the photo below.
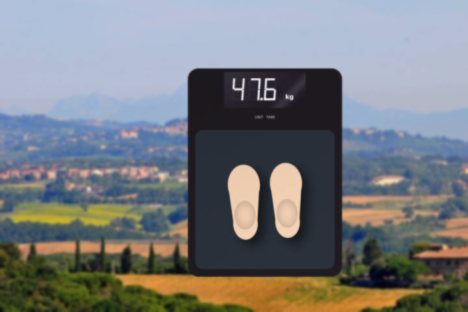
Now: 47.6
